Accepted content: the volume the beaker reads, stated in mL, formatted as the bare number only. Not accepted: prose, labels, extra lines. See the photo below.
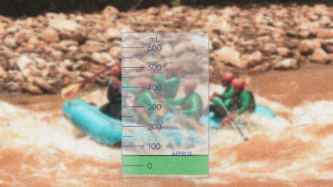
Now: 50
